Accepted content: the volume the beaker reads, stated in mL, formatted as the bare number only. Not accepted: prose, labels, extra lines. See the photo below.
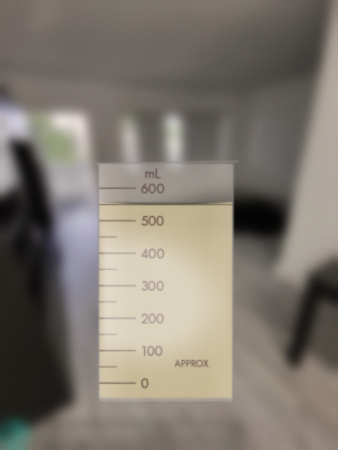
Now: 550
